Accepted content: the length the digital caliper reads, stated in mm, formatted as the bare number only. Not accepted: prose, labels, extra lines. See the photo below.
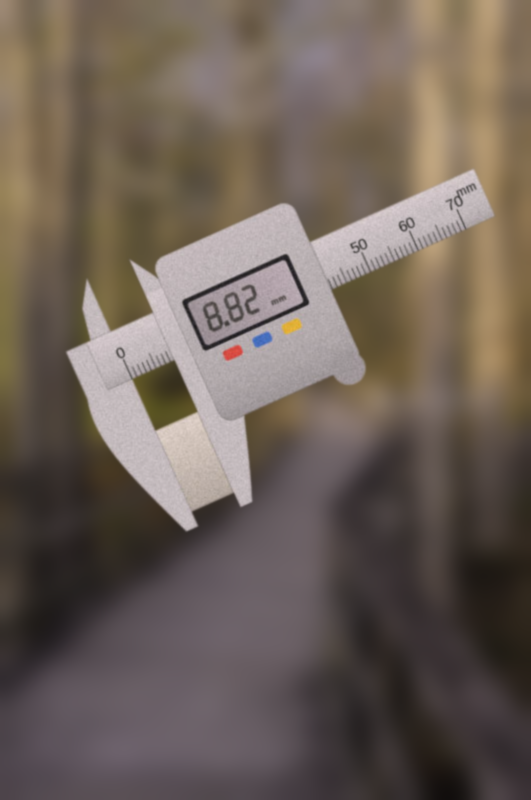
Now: 8.82
